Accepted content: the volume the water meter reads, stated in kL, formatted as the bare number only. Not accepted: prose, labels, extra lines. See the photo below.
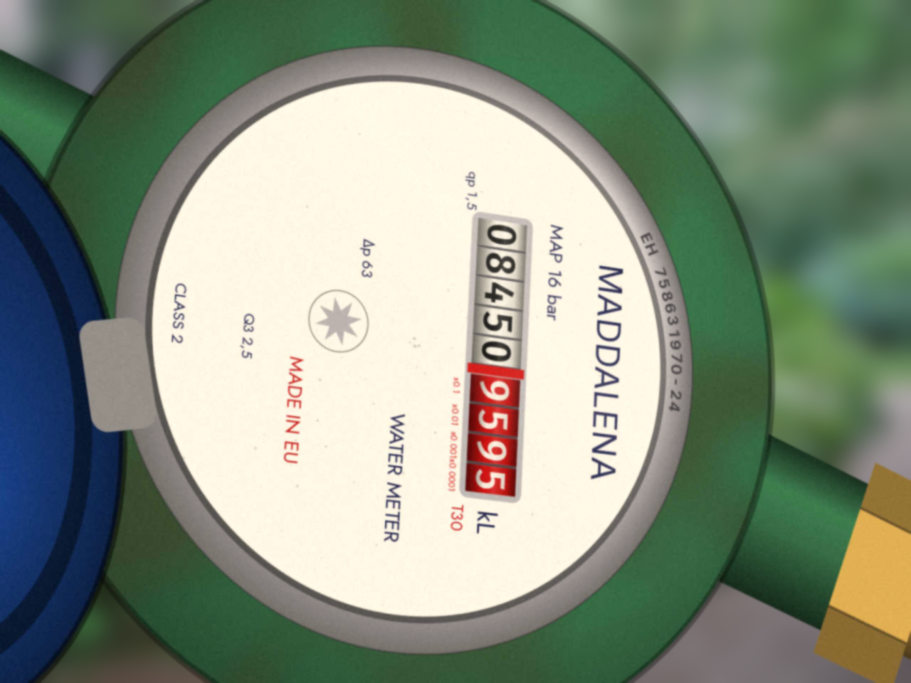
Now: 8450.9595
